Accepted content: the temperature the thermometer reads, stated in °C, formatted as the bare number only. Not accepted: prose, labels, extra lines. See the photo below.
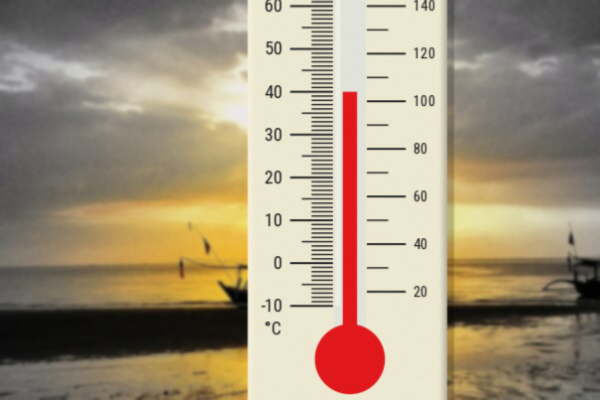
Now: 40
